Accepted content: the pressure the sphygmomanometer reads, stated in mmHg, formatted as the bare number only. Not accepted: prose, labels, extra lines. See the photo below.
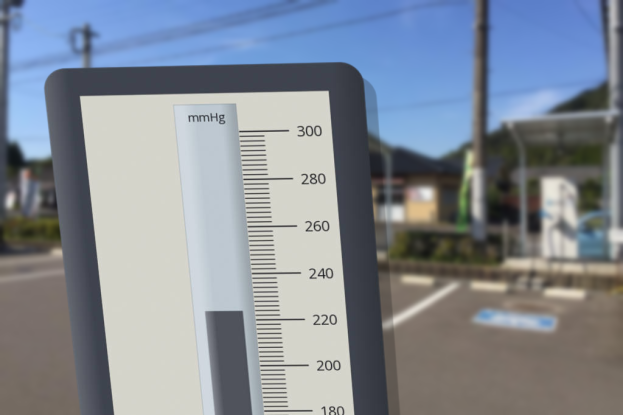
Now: 224
